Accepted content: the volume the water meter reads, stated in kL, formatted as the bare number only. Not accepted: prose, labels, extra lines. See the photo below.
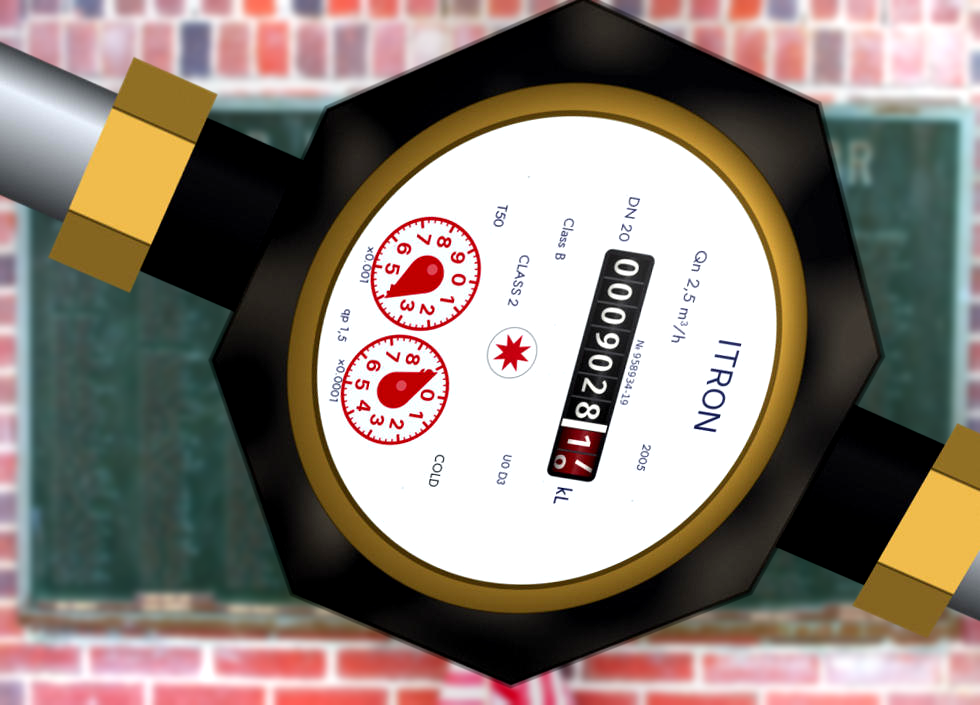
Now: 9028.1739
